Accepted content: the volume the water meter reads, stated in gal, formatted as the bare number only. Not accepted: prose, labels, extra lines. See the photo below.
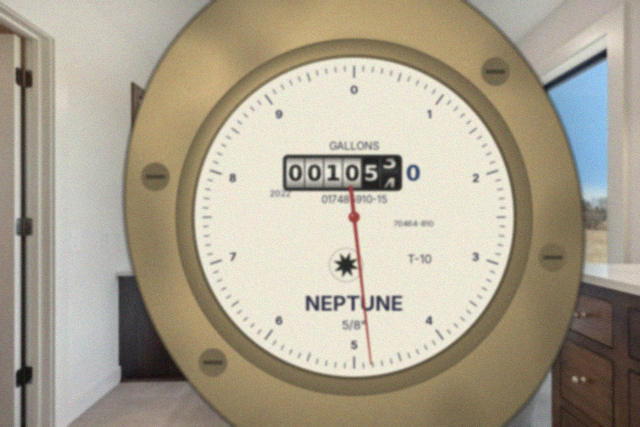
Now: 10534.8
